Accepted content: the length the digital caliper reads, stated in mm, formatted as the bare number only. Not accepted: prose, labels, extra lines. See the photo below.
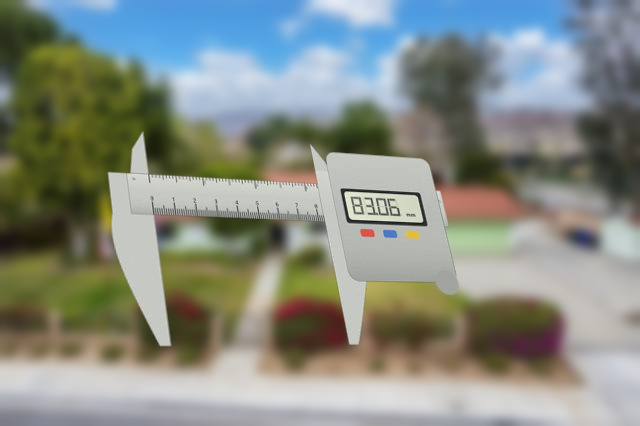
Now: 83.06
